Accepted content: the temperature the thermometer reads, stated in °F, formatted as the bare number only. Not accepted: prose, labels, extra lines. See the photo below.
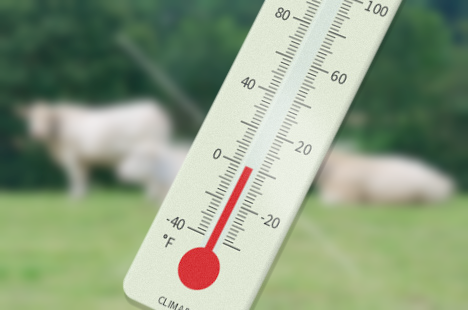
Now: 0
